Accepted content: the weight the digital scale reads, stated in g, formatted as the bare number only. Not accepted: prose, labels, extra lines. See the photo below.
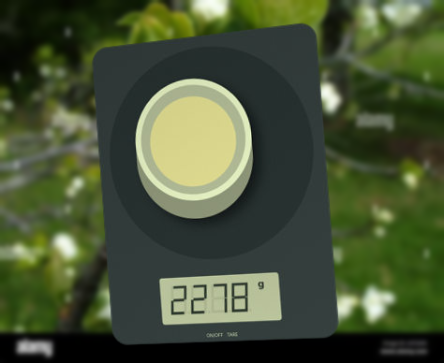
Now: 2278
